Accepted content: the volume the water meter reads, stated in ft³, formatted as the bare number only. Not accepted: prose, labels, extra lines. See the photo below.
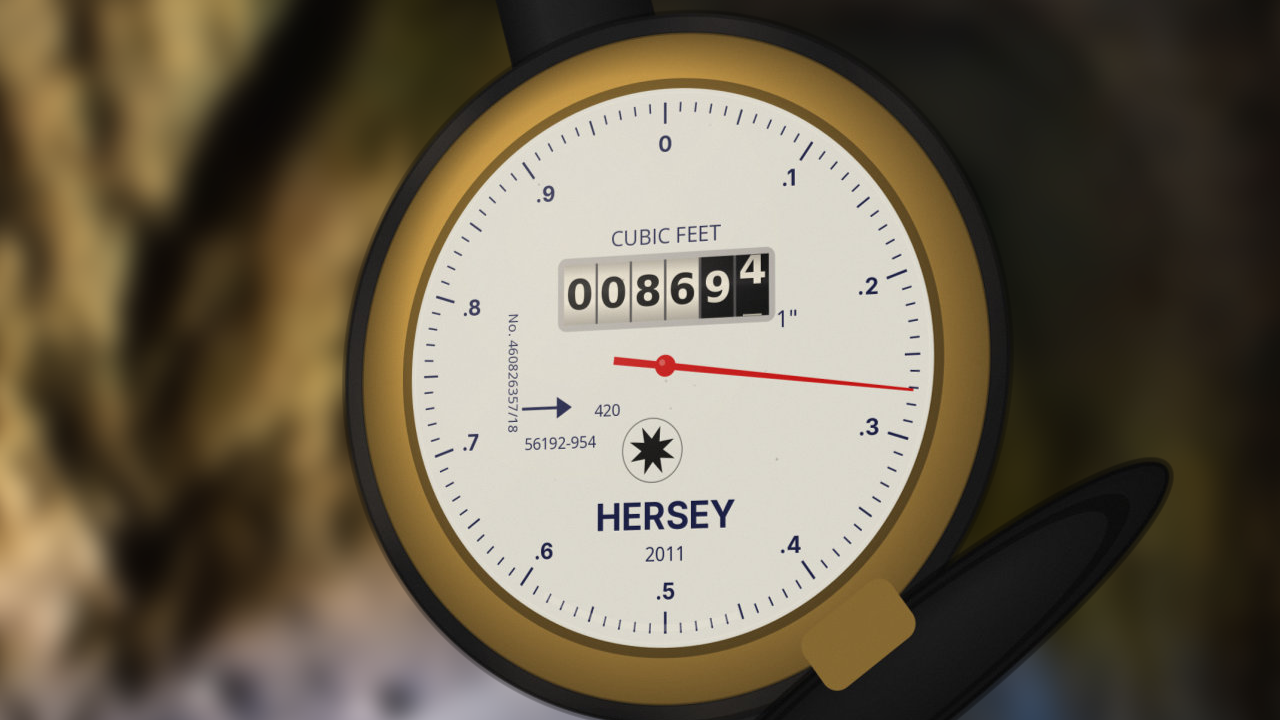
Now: 8694.27
